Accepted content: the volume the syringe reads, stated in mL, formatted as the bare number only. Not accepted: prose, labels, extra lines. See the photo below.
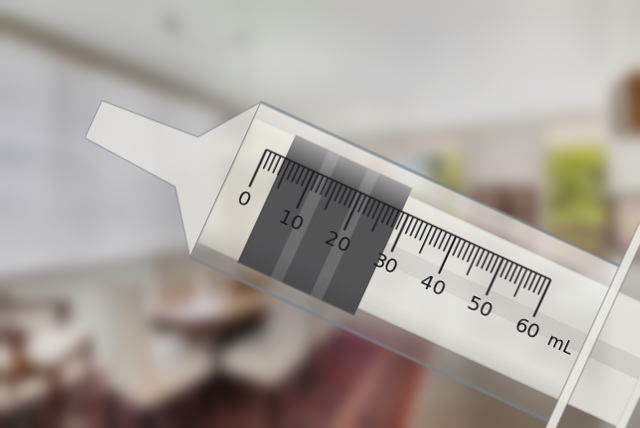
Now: 4
